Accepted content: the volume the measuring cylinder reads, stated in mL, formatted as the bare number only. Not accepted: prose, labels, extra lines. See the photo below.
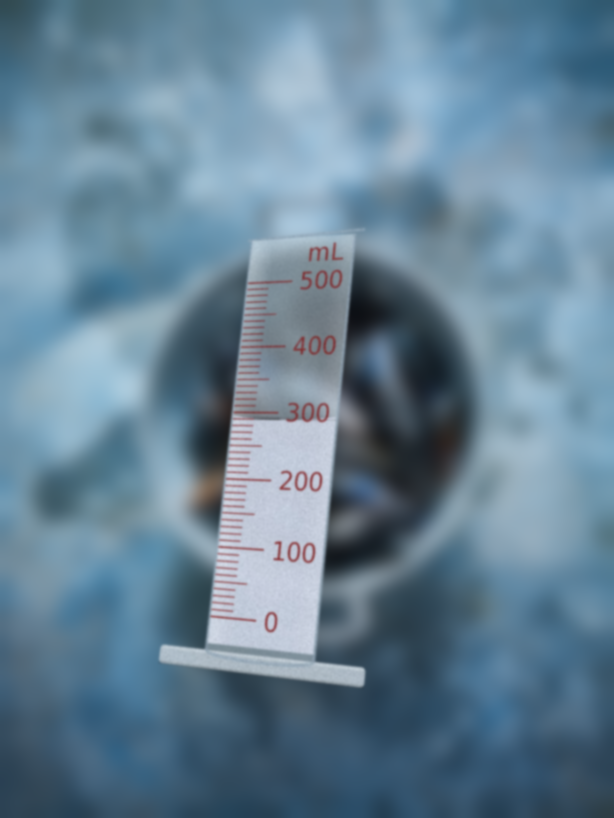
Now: 290
